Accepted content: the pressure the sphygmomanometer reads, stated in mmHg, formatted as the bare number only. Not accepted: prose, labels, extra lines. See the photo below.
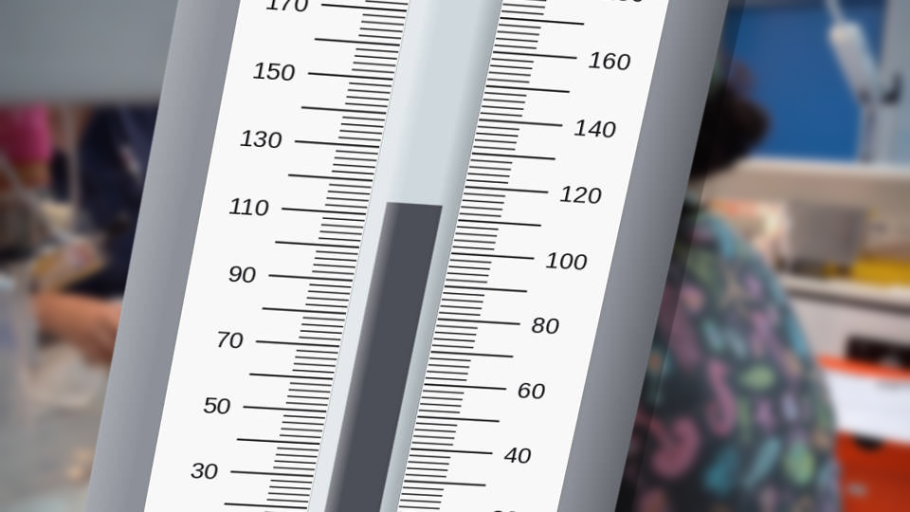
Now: 114
